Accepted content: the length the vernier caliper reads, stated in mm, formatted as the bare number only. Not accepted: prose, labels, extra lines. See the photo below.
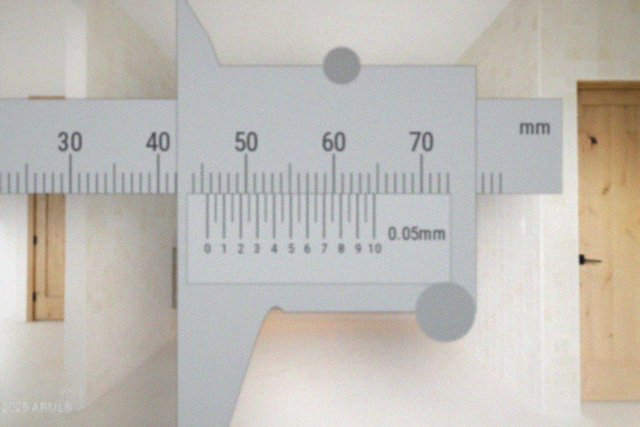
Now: 45.6
